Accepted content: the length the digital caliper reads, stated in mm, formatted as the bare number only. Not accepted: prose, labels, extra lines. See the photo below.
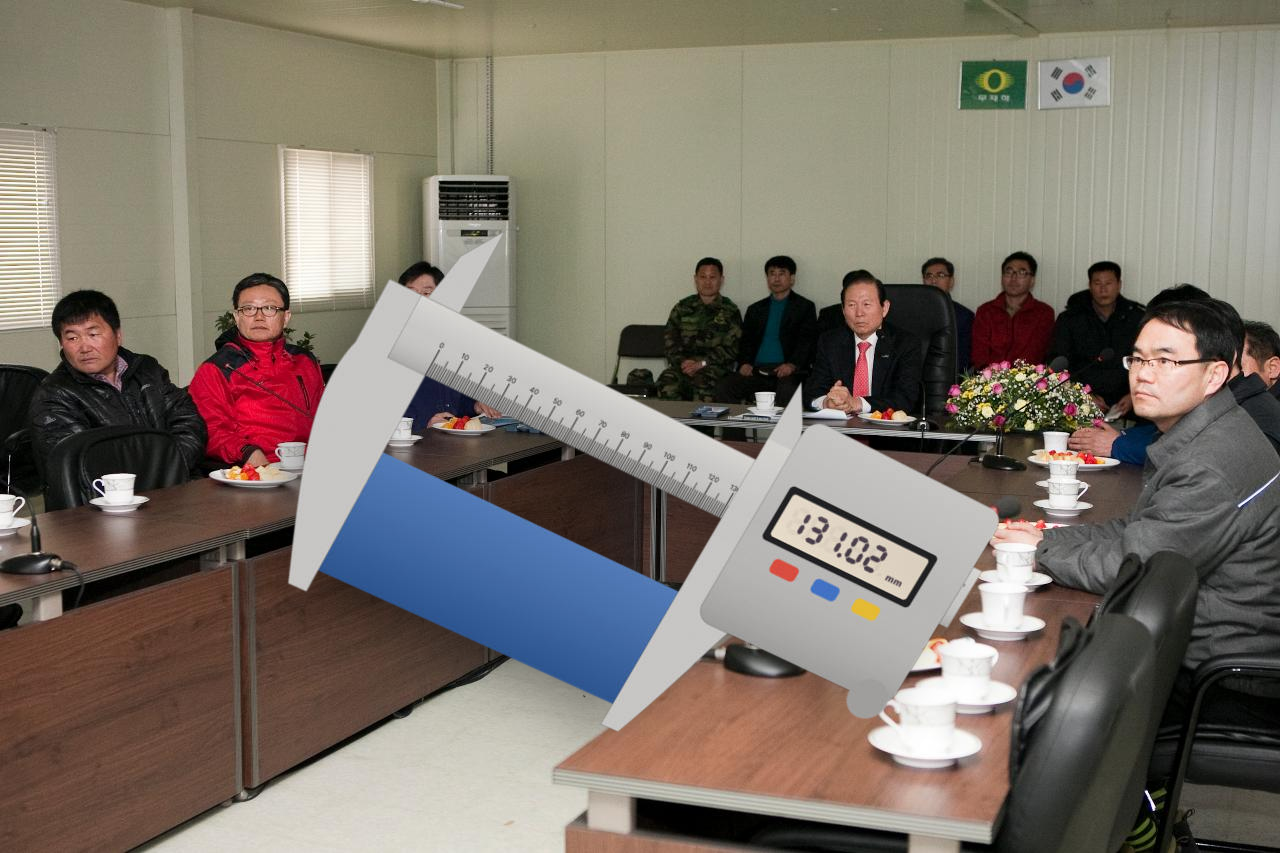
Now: 131.02
